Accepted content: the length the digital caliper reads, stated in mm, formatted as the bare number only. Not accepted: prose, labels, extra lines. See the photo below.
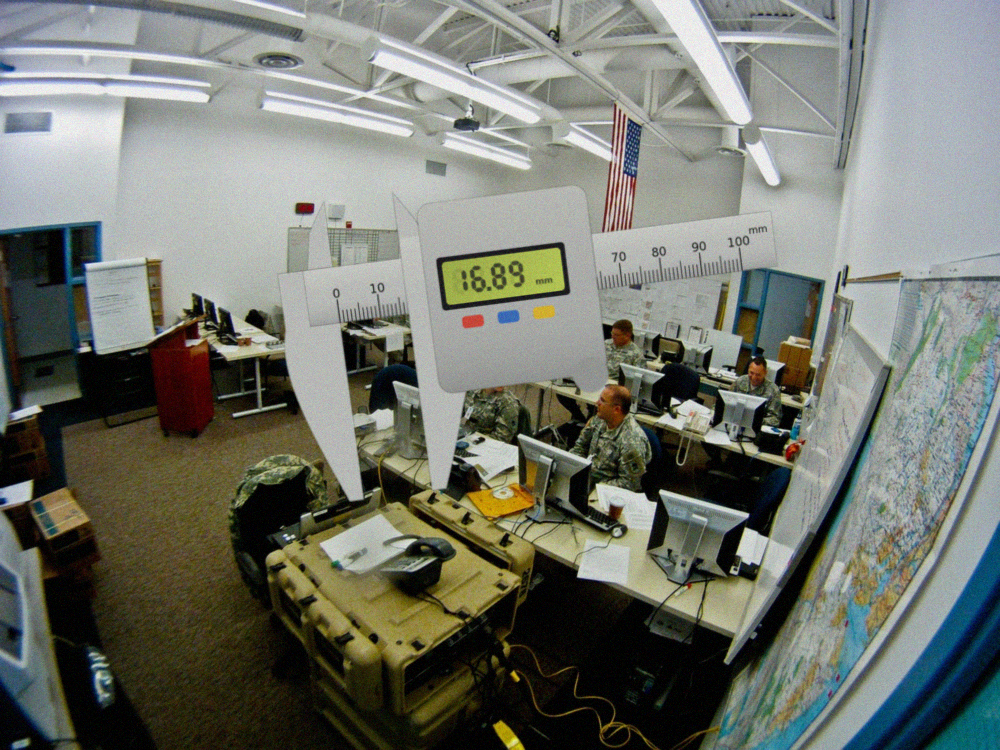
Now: 16.89
